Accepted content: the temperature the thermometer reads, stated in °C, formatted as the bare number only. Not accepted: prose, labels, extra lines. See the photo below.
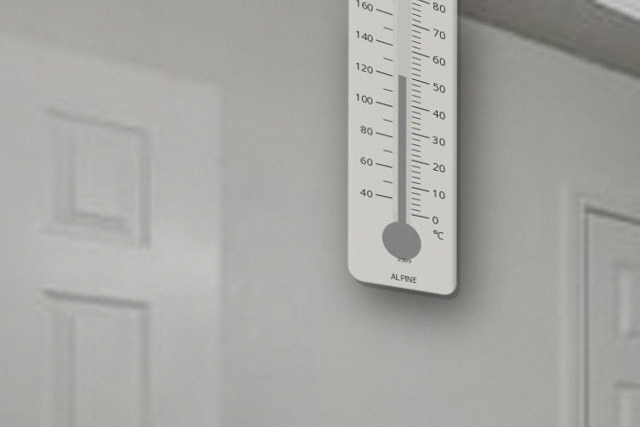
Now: 50
